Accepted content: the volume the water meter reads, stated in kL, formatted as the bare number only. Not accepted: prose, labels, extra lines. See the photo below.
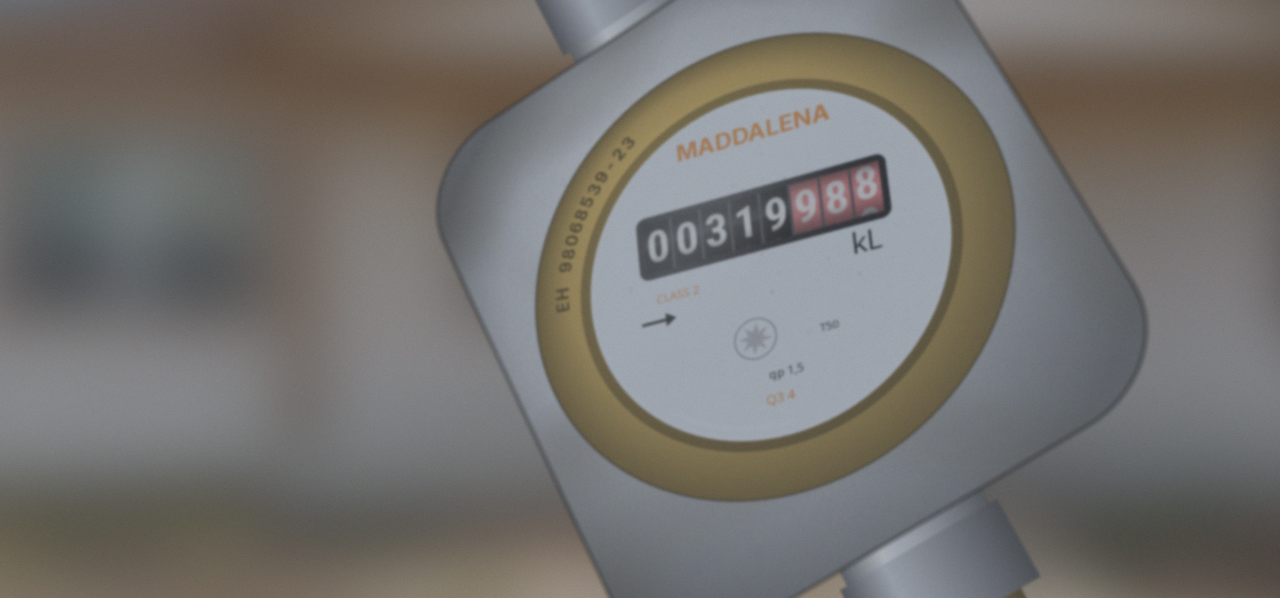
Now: 319.988
